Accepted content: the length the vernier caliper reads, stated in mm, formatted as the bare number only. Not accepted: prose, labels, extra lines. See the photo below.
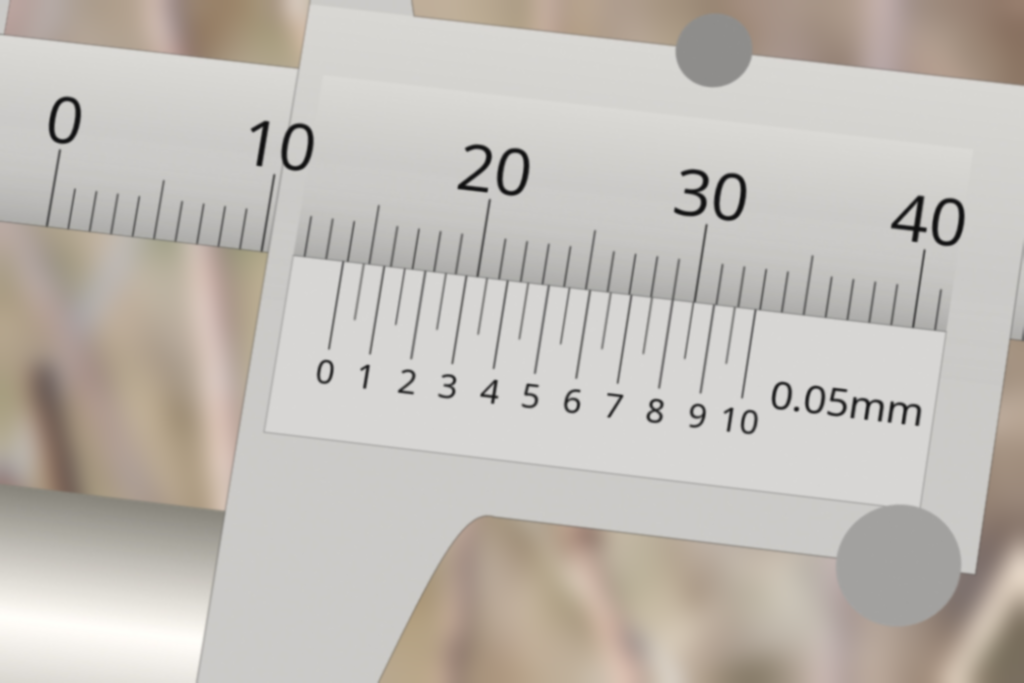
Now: 13.8
